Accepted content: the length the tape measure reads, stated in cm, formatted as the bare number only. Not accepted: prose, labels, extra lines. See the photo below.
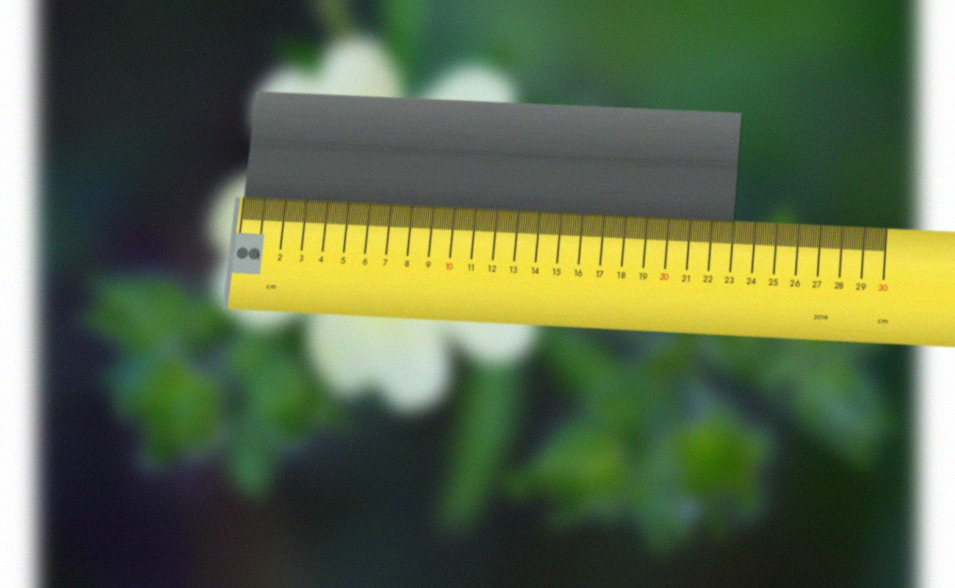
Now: 23
